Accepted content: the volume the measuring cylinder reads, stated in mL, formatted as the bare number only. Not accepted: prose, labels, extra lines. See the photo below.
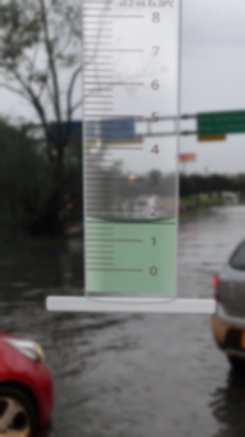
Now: 1.6
